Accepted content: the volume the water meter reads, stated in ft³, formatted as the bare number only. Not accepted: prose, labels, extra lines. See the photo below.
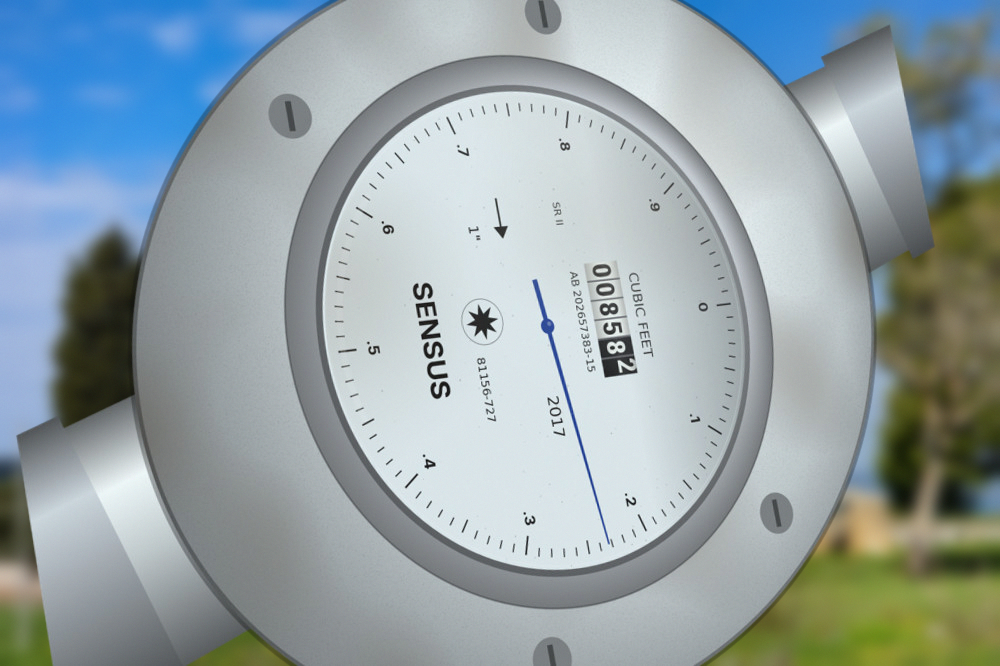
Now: 8582.23
